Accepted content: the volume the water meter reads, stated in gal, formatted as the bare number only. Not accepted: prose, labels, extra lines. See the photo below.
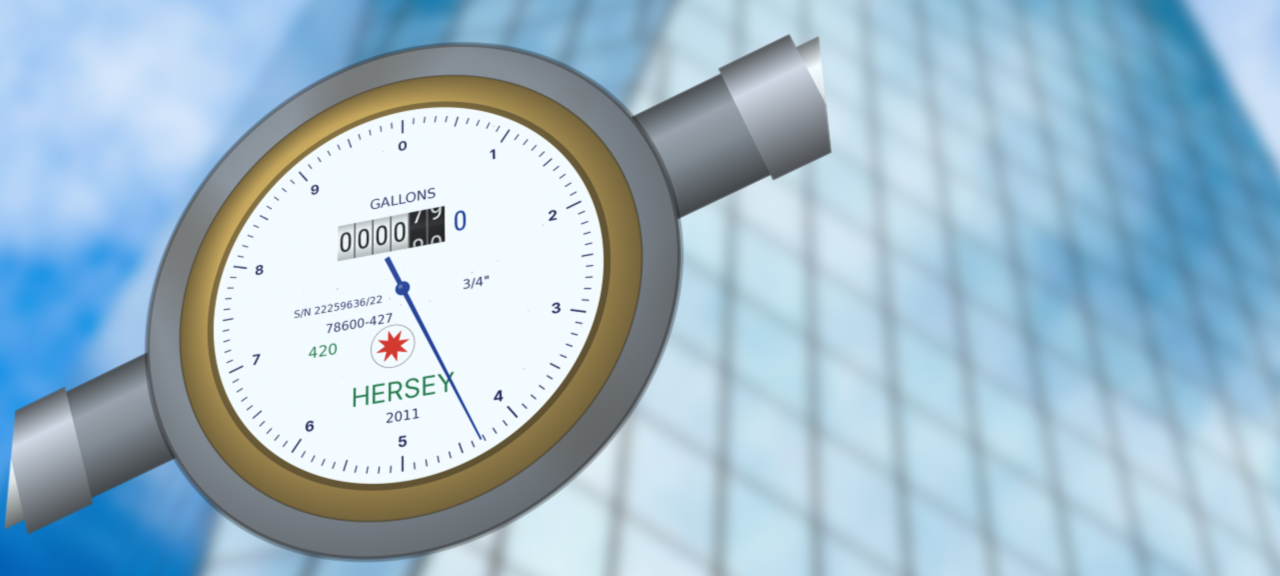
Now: 794.3
